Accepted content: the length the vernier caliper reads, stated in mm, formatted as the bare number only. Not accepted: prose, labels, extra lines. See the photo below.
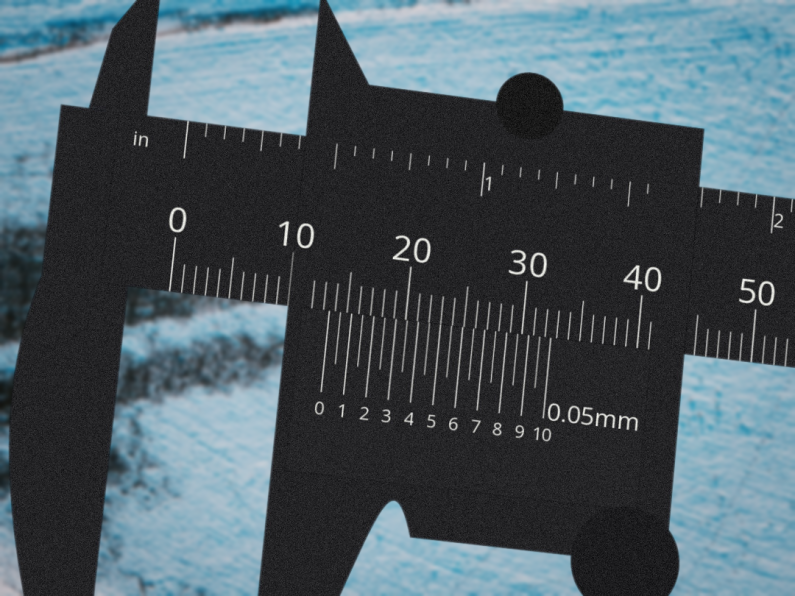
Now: 13.5
